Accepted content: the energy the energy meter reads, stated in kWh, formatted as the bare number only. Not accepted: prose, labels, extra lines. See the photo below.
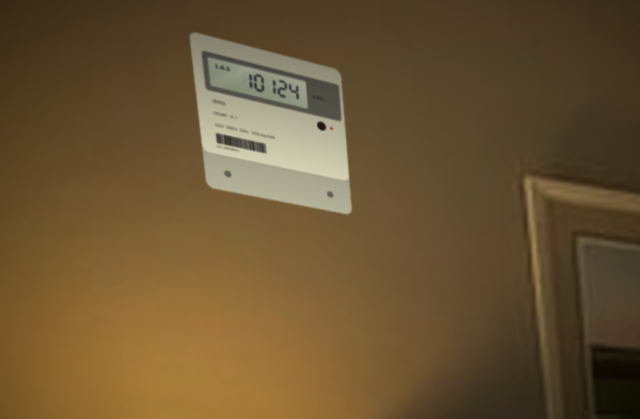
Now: 10124
